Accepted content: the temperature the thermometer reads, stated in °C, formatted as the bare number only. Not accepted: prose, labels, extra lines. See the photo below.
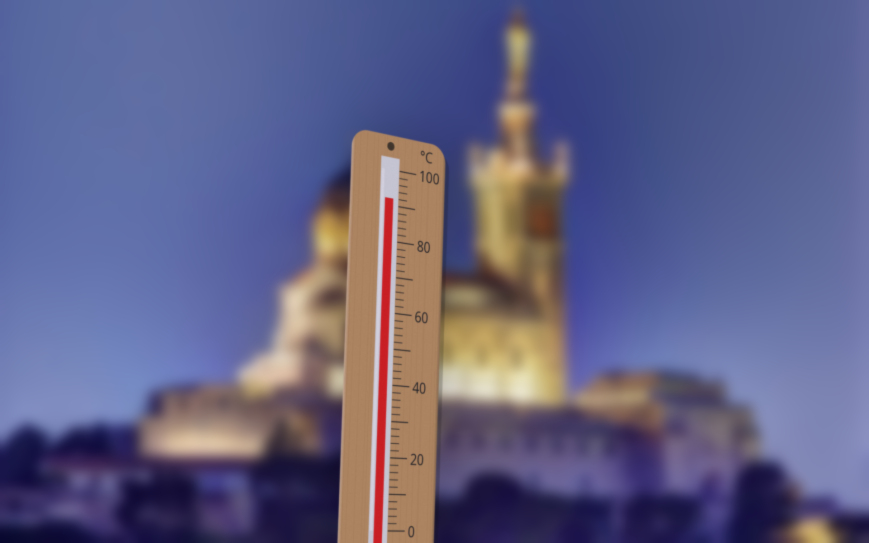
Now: 92
